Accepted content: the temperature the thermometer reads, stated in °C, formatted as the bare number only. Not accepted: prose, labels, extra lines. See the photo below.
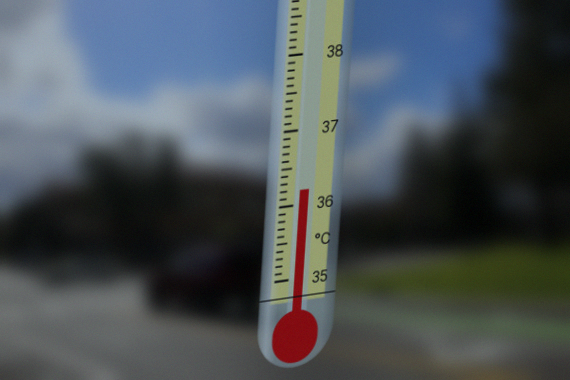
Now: 36.2
